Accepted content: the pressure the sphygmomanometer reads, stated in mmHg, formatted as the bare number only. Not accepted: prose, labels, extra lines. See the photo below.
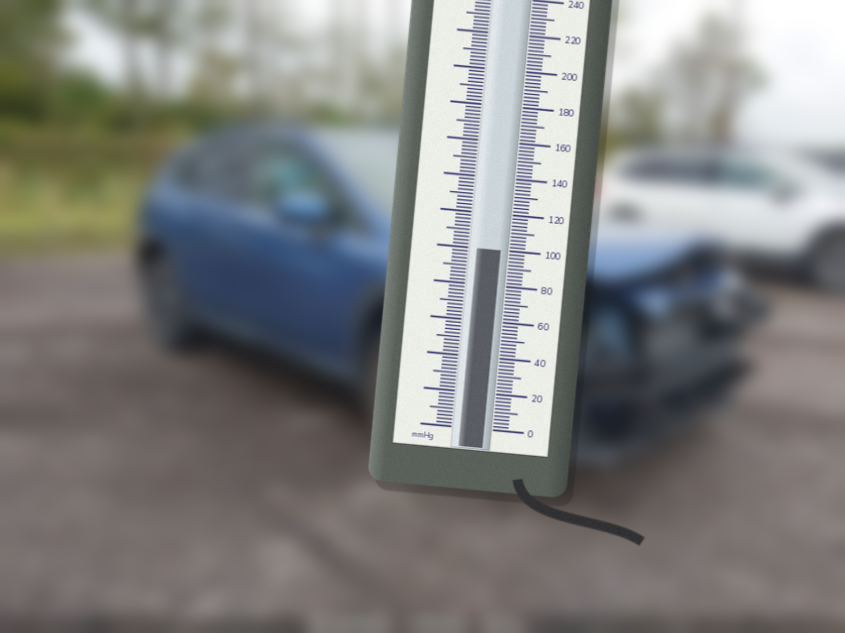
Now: 100
